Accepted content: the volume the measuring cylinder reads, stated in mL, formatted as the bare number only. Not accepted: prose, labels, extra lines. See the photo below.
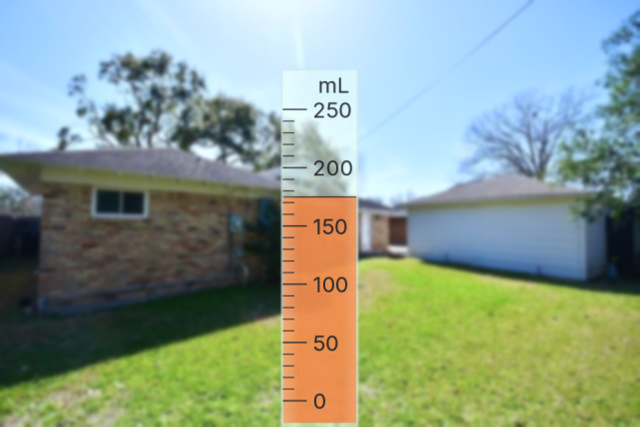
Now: 175
